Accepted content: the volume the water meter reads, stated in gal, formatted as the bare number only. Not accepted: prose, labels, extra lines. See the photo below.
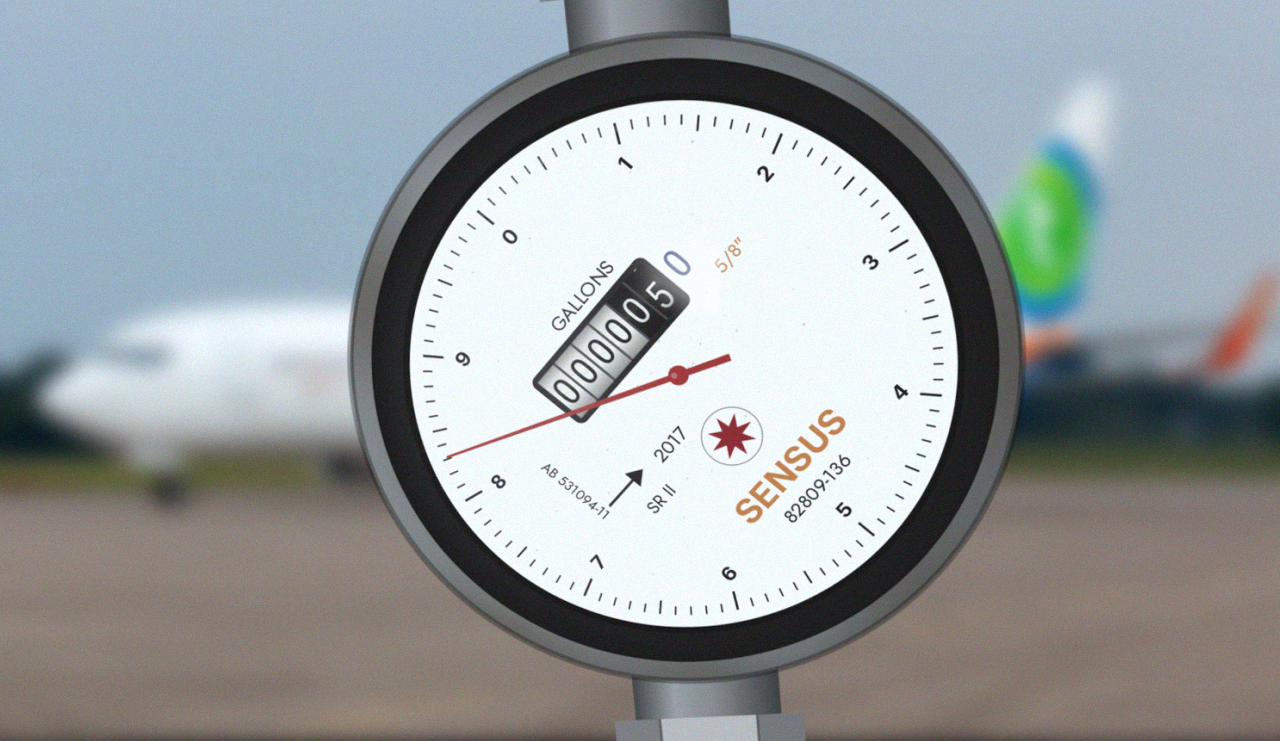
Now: 48.3
